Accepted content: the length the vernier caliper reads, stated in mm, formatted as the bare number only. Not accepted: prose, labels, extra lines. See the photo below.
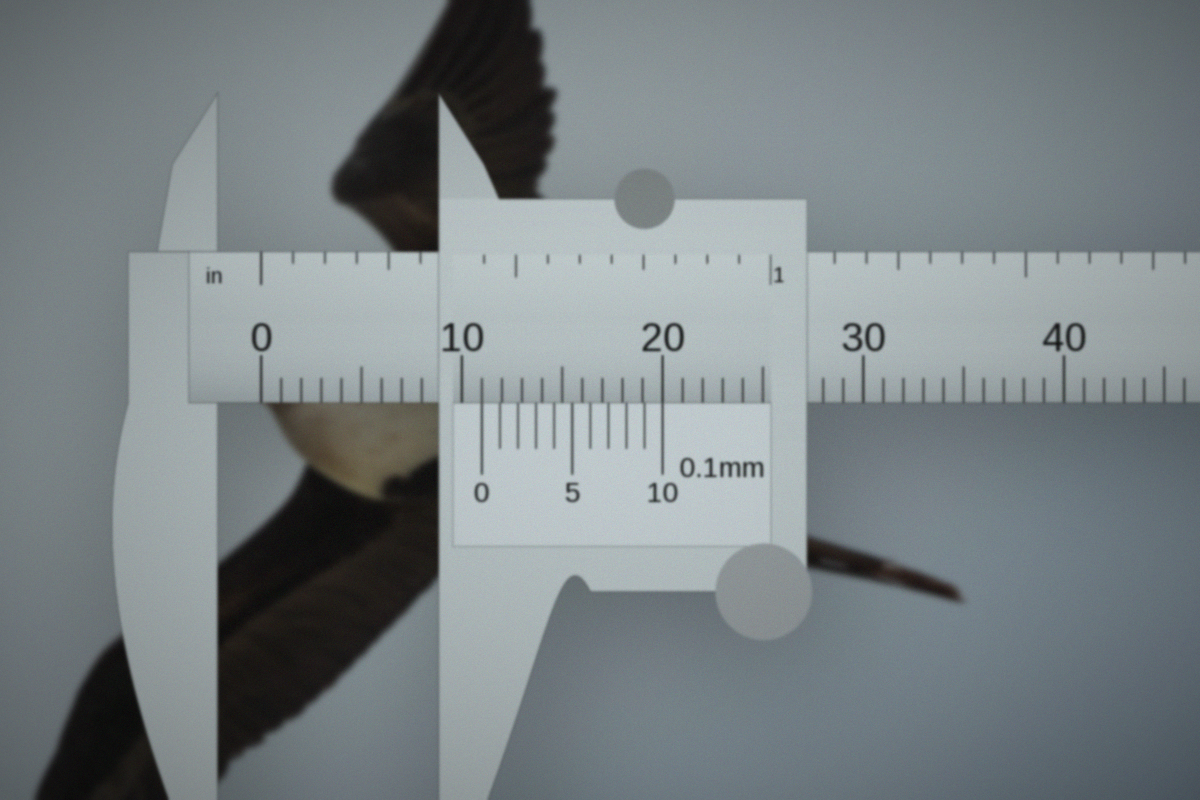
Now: 11.0
